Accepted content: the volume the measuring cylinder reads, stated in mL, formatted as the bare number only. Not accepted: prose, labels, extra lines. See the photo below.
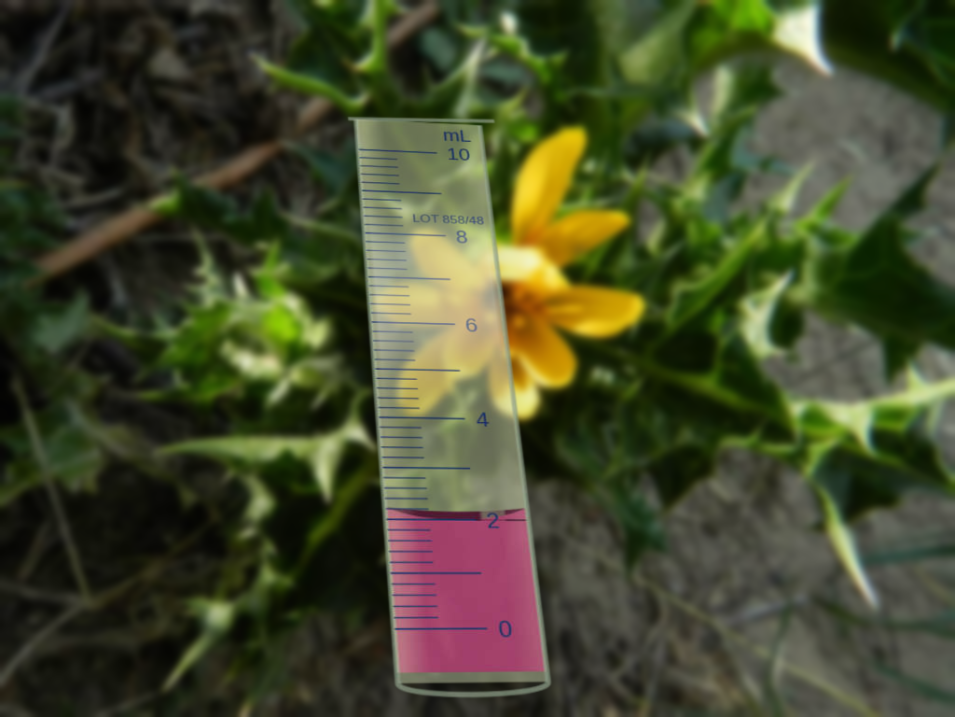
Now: 2
